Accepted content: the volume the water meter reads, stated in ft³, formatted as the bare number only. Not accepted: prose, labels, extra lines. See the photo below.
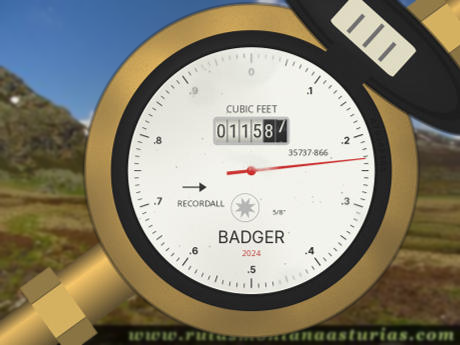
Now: 11587.23
